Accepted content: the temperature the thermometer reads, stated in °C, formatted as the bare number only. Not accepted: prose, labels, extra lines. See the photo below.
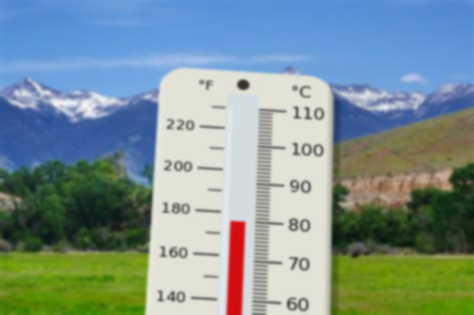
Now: 80
